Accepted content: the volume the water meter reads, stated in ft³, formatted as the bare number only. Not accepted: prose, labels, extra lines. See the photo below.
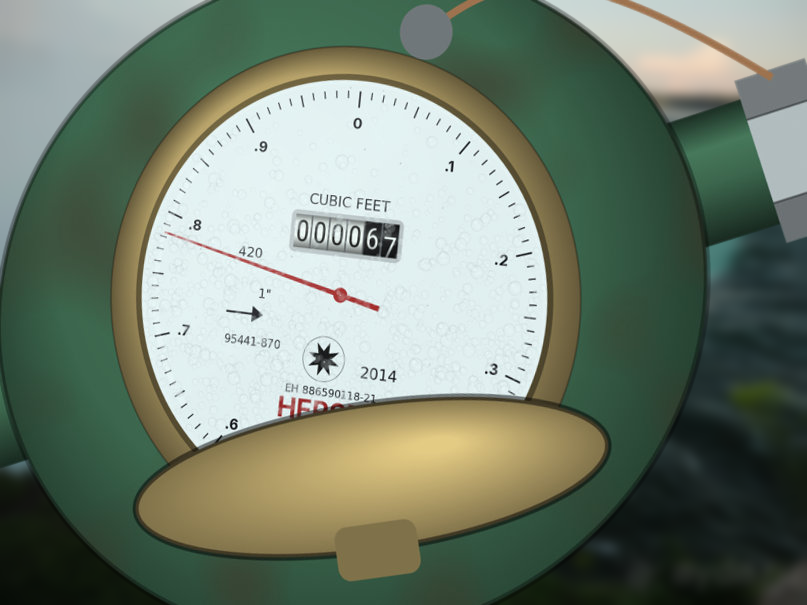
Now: 66.78
